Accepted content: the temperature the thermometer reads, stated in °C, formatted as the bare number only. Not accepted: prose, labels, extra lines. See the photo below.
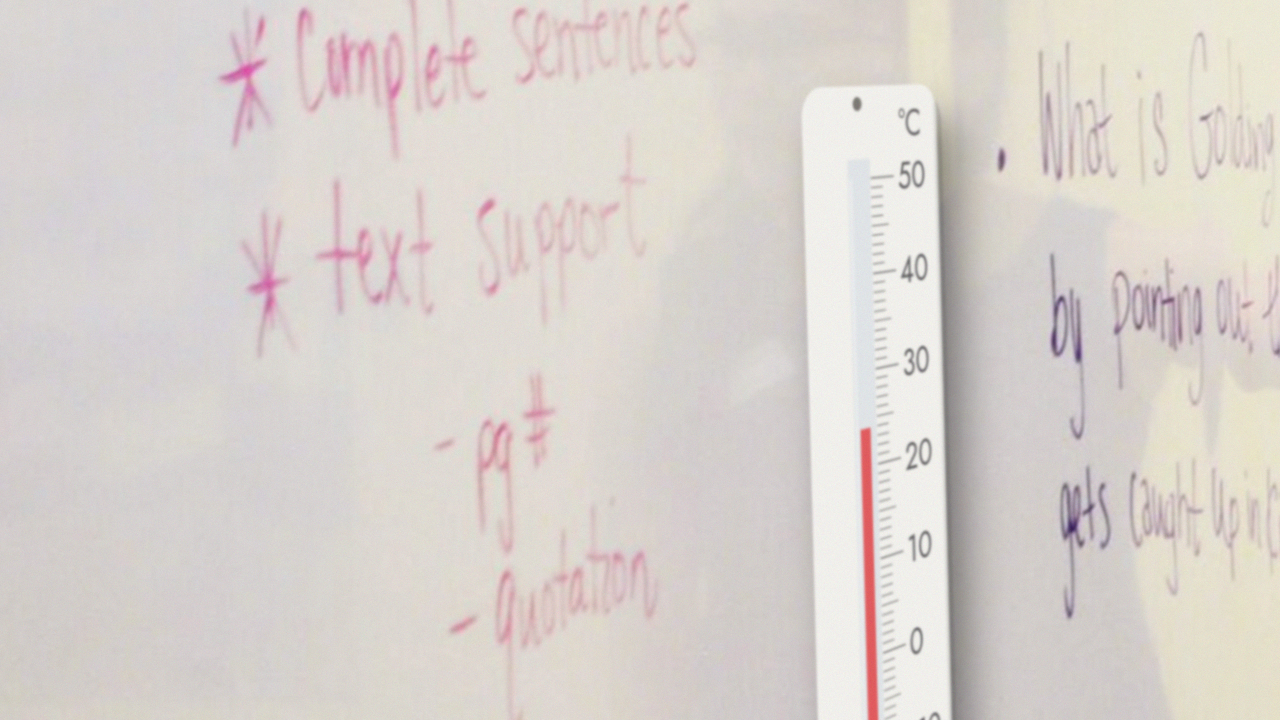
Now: 24
